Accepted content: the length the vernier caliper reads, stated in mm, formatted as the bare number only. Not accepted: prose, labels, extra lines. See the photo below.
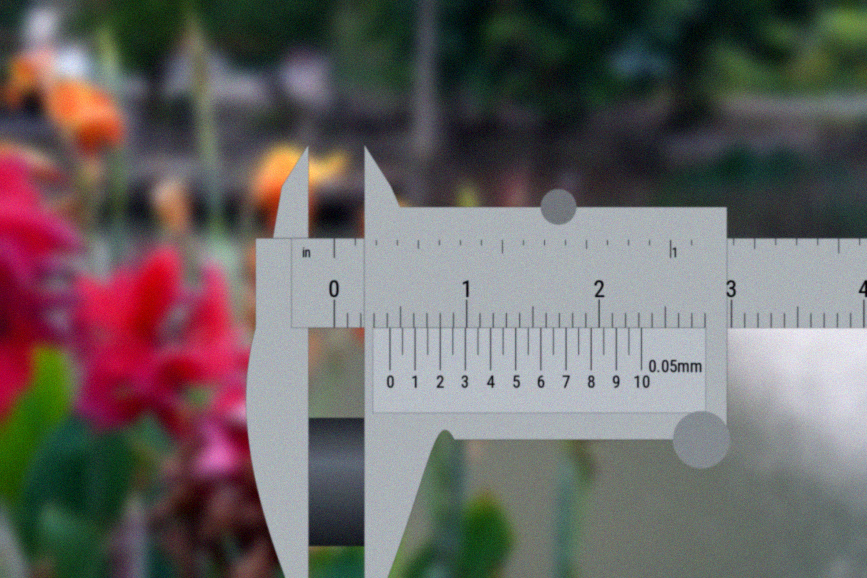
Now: 4.2
